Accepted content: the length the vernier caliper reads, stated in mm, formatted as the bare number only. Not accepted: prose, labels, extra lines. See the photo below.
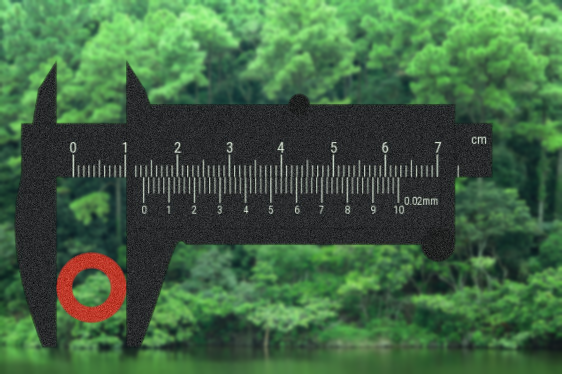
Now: 13.5
